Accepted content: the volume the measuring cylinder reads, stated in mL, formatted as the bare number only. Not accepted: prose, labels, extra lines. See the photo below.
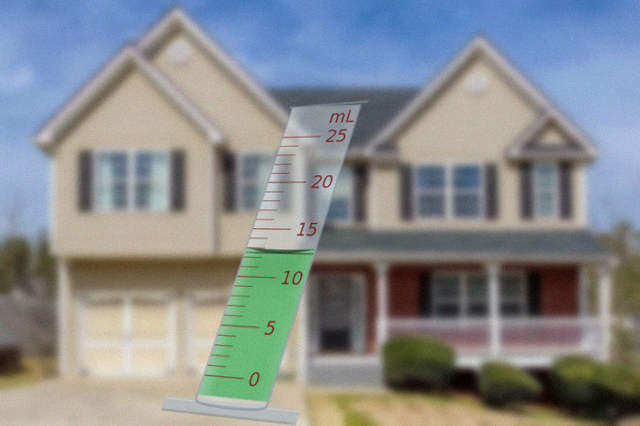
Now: 12.5
